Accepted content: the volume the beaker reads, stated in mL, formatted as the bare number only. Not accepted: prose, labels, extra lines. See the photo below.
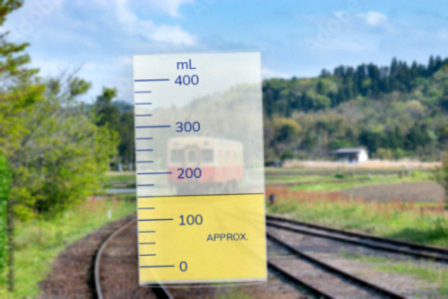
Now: 150
